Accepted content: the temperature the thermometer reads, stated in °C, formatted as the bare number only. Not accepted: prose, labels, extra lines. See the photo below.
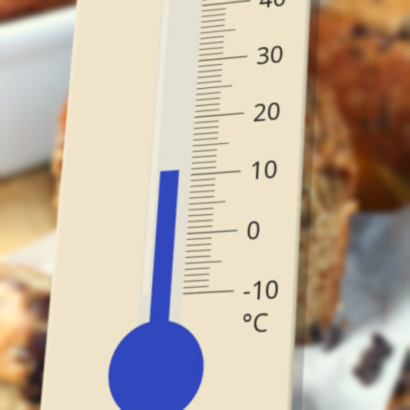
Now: 11
